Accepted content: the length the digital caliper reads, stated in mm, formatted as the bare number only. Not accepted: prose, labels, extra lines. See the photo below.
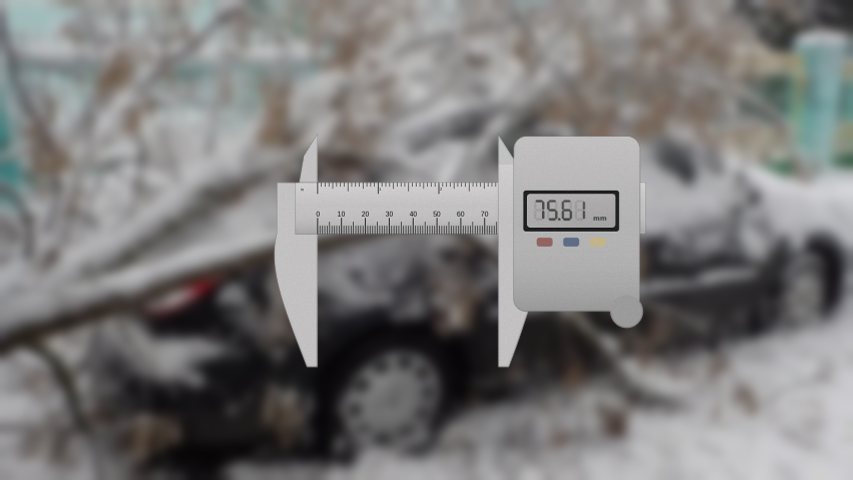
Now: 75.61
